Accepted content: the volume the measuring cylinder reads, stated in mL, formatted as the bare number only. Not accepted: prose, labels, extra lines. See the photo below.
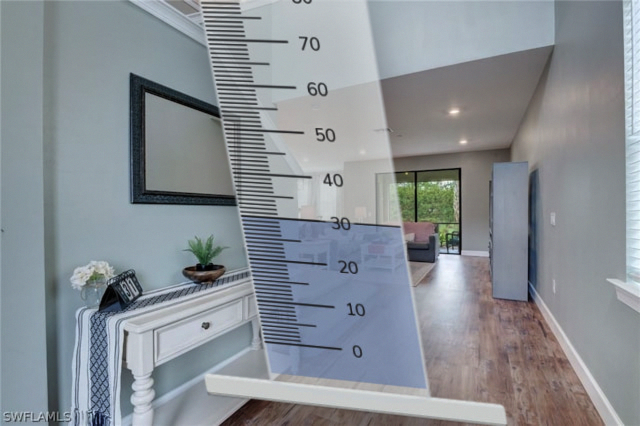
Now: 30
